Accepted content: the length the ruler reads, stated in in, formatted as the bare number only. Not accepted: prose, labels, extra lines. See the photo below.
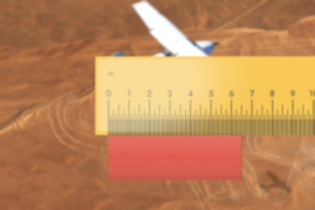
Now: 6.5
